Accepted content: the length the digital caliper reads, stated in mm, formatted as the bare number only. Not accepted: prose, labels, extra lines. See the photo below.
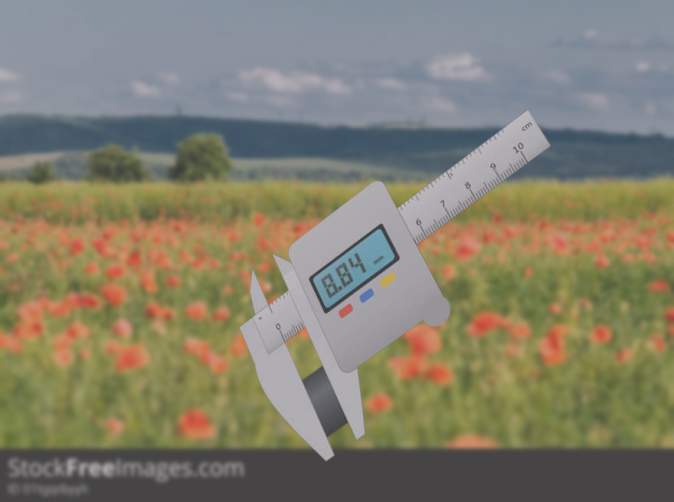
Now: 8.84
